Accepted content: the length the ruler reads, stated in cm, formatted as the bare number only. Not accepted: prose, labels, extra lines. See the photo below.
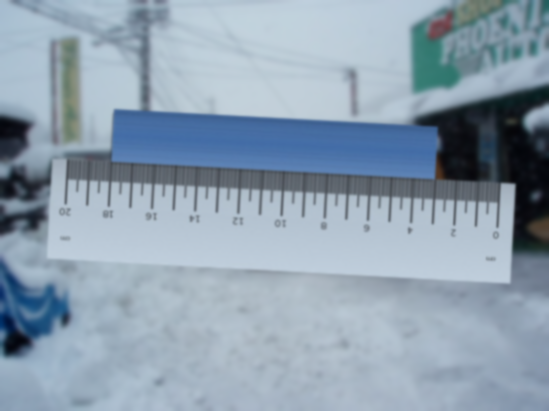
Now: 15
